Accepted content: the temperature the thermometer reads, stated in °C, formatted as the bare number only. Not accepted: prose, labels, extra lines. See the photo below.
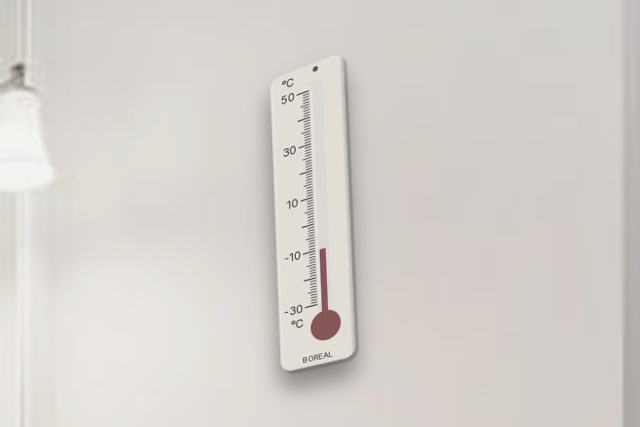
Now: -10
